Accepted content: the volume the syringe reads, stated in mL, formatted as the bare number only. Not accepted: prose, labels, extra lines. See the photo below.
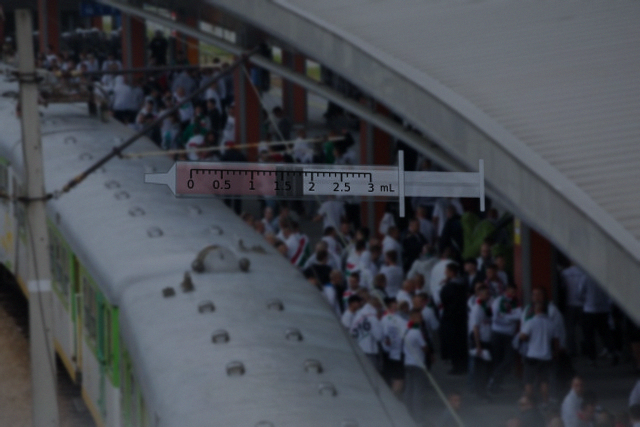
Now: 1.4
